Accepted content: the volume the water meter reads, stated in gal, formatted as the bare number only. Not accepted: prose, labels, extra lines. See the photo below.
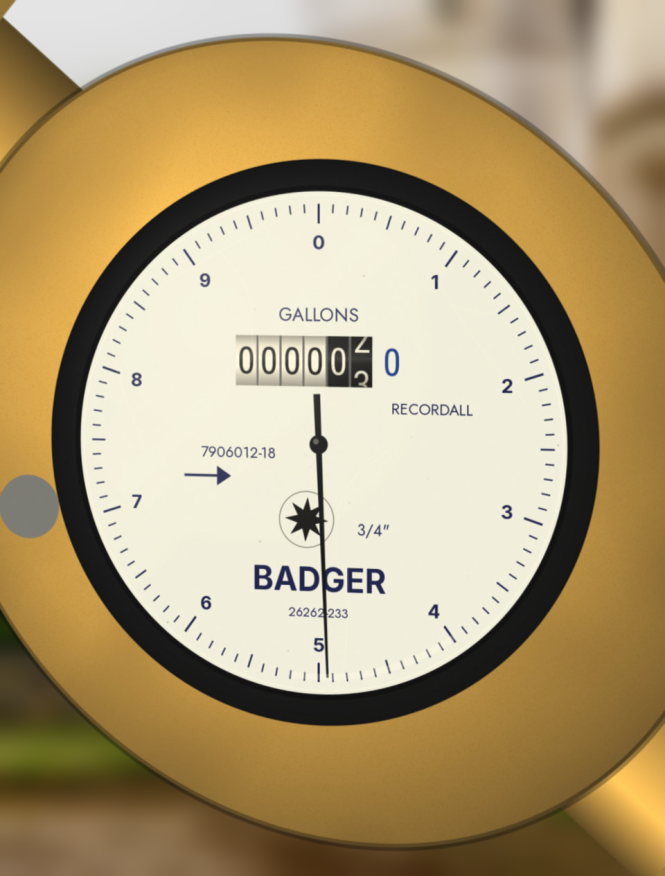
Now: 24.9
